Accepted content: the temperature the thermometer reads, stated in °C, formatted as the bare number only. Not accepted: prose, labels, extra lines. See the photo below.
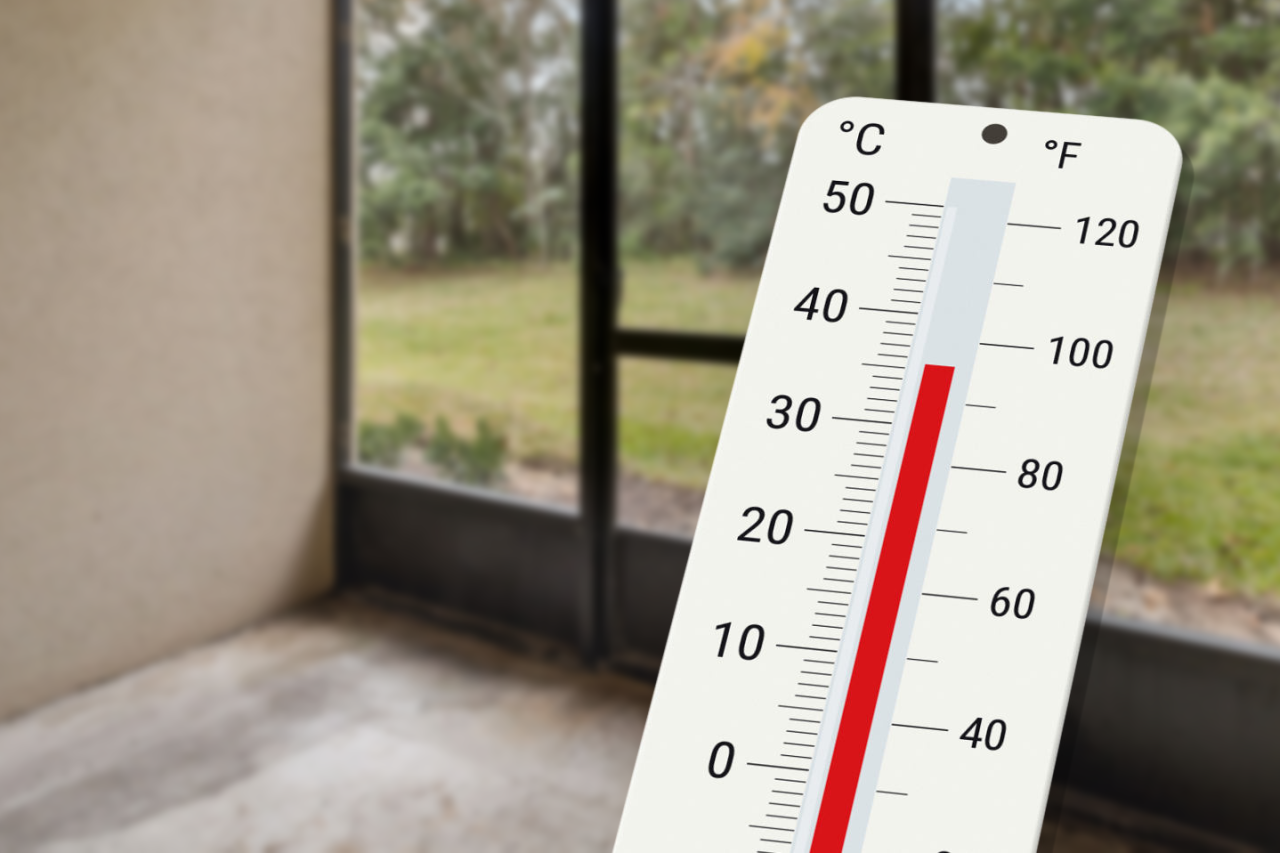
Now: 35.5
